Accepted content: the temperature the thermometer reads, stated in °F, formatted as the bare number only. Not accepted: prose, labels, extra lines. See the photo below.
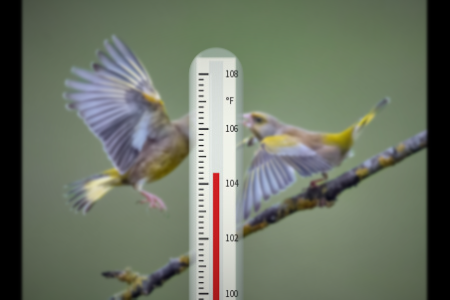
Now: 104.4
